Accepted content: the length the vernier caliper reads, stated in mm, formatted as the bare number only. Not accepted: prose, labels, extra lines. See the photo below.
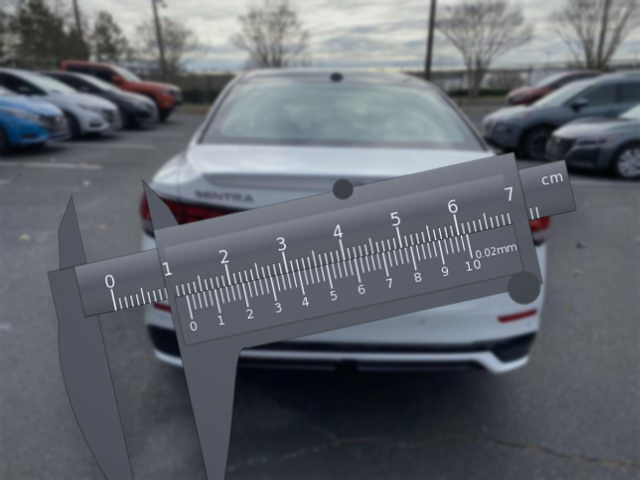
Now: 12.4
